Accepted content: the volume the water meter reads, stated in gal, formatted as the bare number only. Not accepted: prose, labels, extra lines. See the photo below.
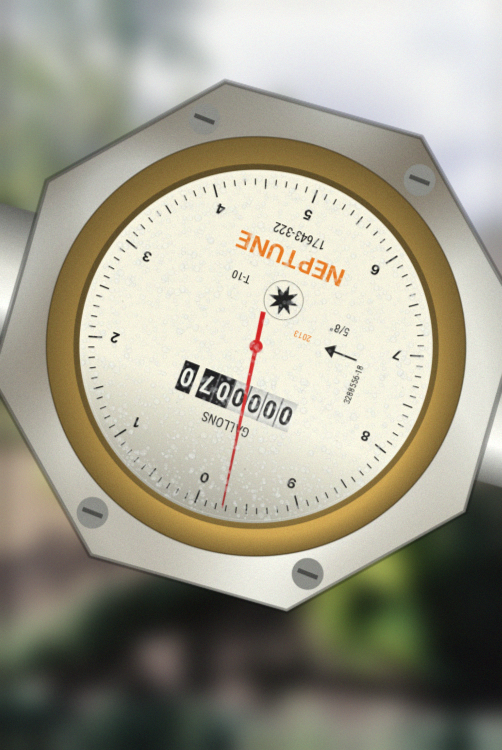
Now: 69.7
